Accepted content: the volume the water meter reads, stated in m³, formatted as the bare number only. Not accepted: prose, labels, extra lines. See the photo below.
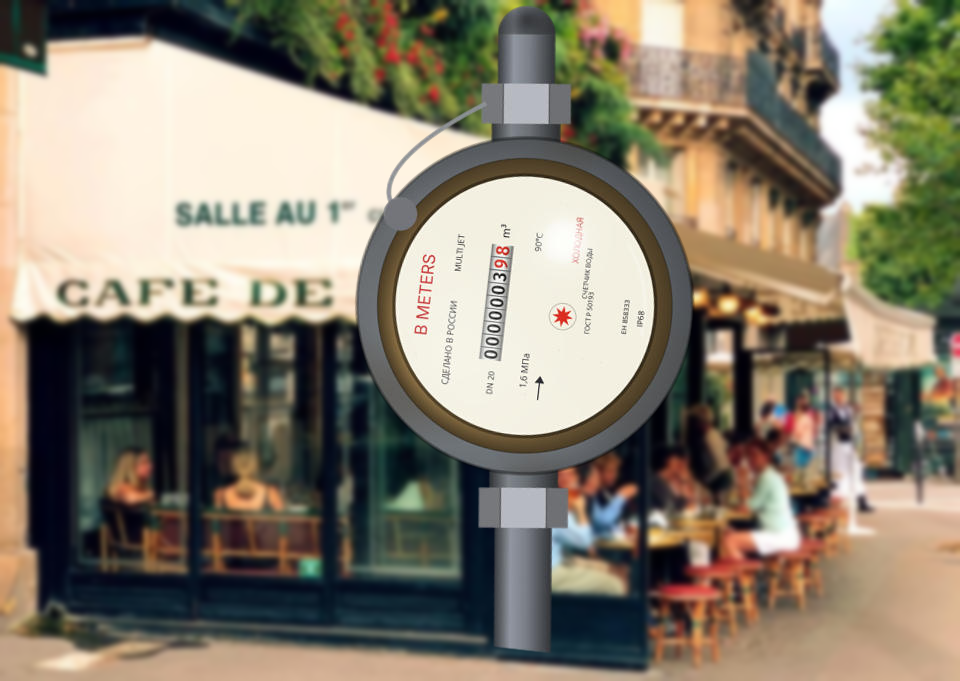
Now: 3.98
